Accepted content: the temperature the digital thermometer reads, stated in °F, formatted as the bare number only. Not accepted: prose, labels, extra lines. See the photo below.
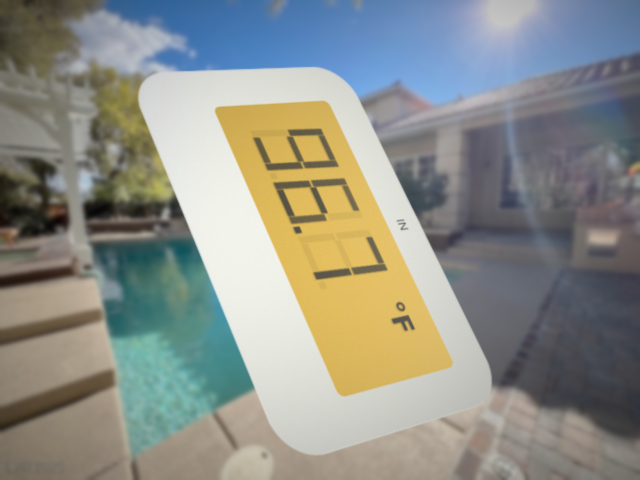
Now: 96.7
